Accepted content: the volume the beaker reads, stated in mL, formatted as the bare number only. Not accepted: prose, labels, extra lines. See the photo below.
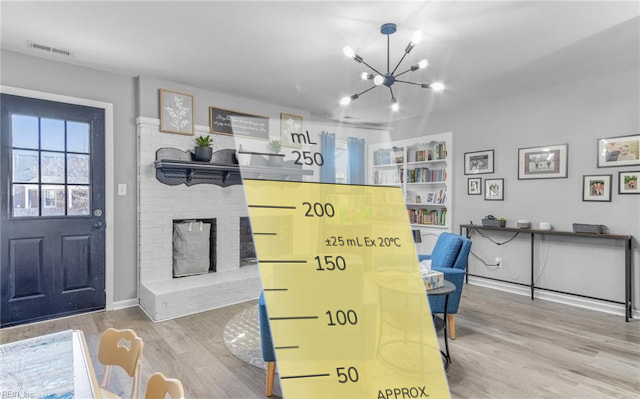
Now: 225
